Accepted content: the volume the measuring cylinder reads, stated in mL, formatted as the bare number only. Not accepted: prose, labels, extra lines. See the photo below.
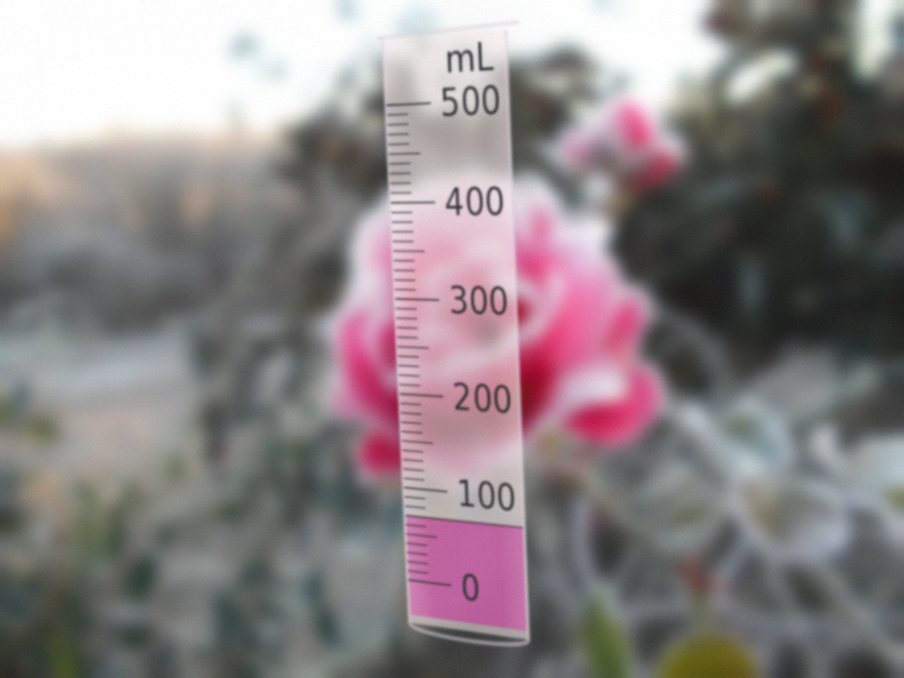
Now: 70
